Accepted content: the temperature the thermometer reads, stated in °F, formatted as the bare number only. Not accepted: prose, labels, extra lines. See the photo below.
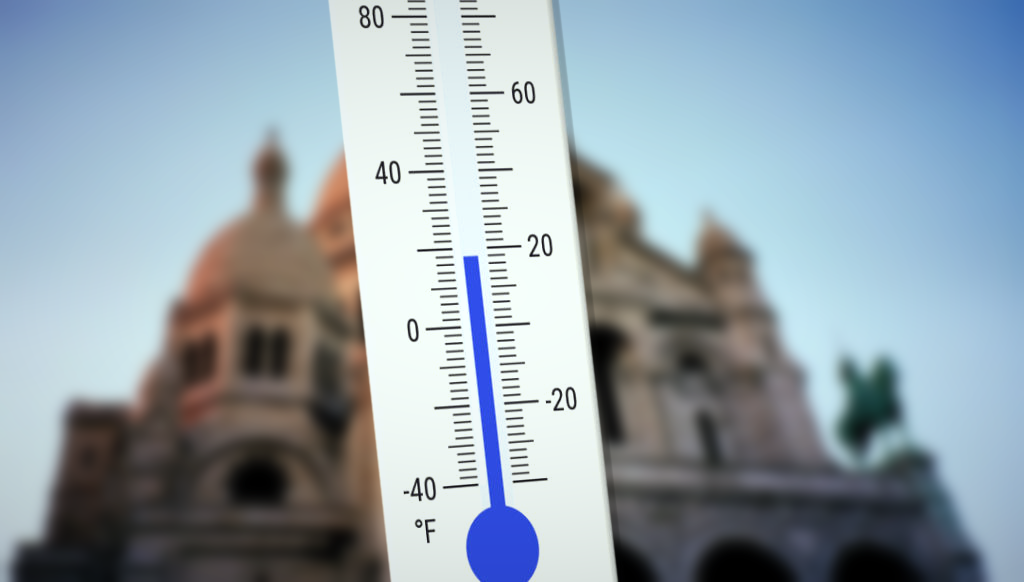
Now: 18
